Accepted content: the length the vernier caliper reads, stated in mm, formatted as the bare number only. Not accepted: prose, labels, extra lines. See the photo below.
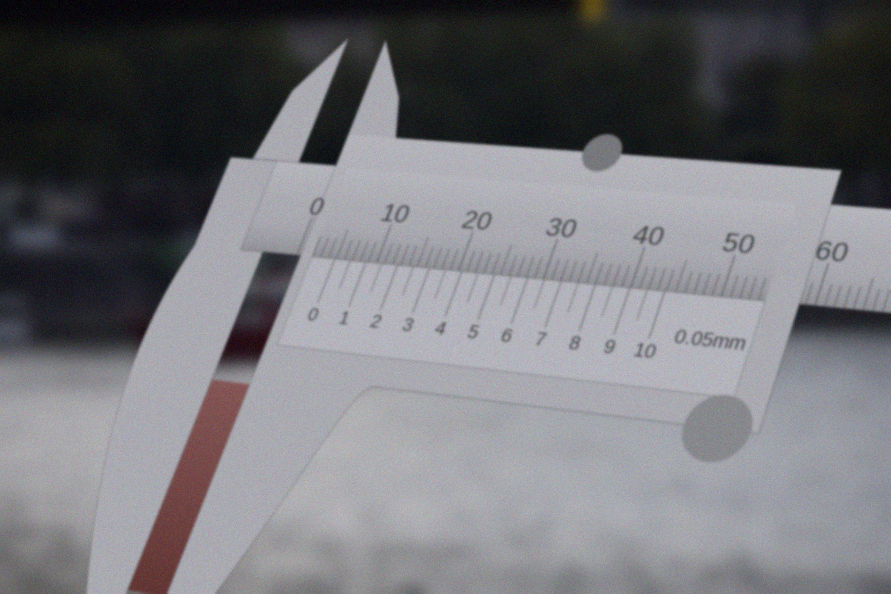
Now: 4.8
